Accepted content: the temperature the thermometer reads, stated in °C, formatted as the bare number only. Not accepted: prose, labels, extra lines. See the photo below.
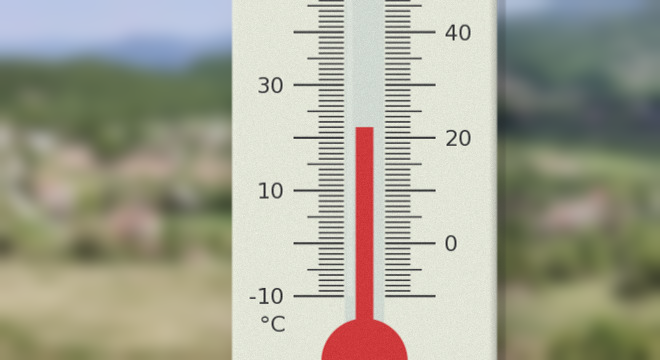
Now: 22
